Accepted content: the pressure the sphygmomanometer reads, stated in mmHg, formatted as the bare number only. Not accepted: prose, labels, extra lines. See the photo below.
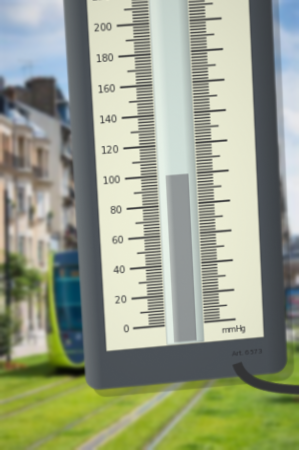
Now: 100
